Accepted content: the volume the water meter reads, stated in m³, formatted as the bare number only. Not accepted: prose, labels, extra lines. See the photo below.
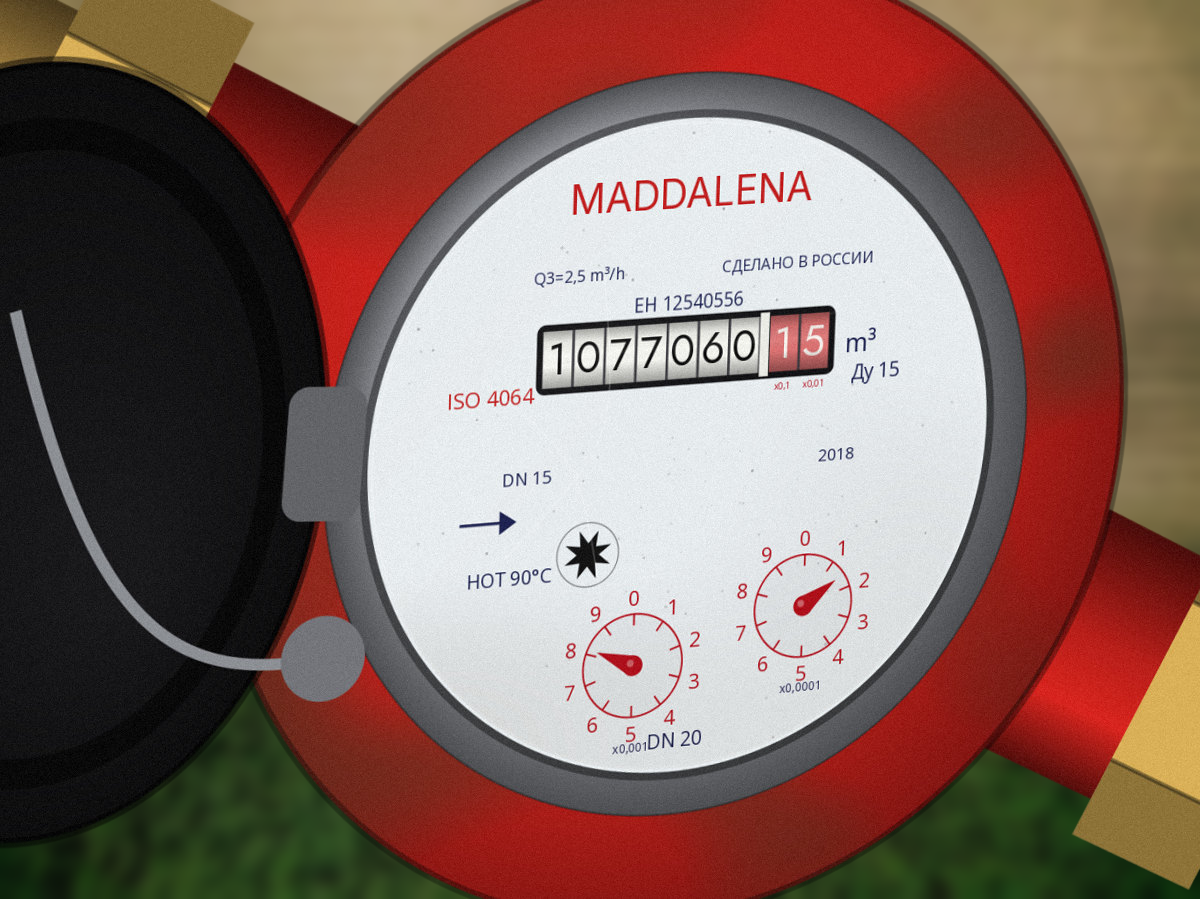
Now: 1077060.1581
